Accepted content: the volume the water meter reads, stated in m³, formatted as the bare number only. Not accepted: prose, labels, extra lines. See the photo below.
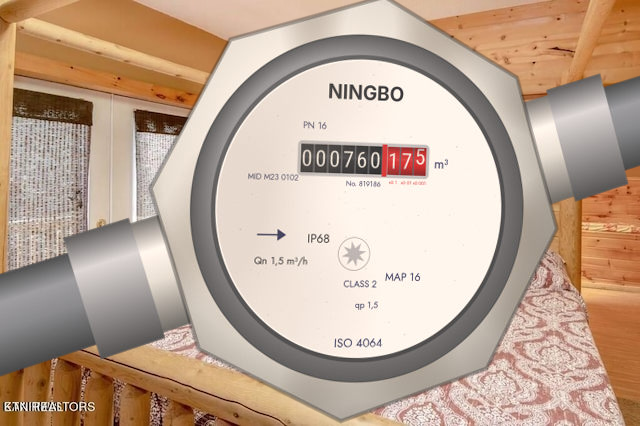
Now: 760.175
